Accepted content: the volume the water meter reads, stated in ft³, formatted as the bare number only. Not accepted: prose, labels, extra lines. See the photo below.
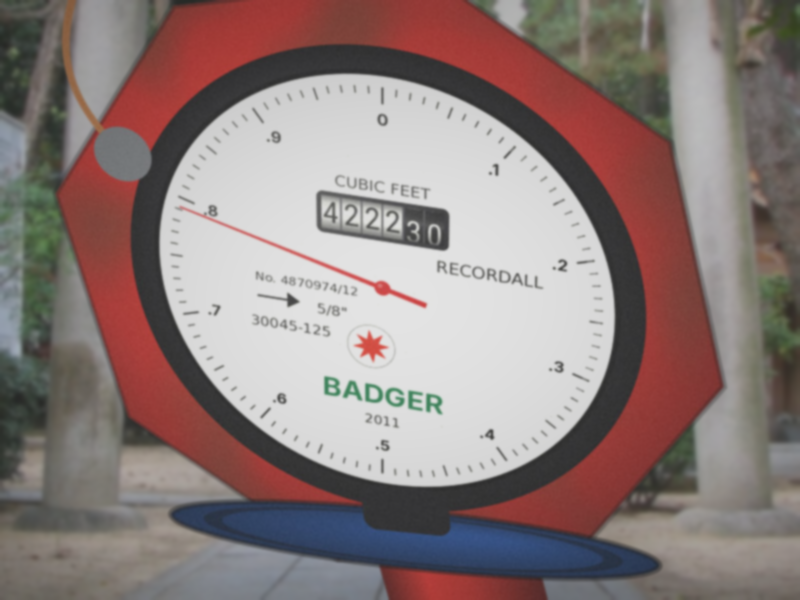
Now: 422229.79
